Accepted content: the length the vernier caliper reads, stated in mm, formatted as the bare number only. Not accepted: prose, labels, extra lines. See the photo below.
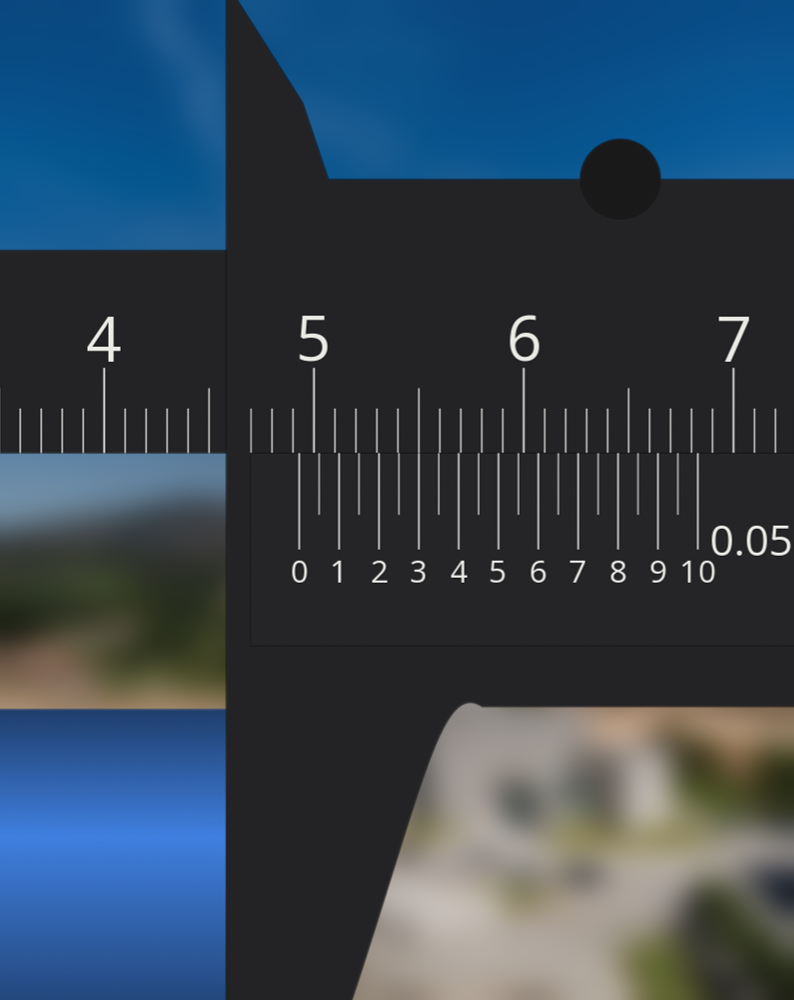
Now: 49.3
